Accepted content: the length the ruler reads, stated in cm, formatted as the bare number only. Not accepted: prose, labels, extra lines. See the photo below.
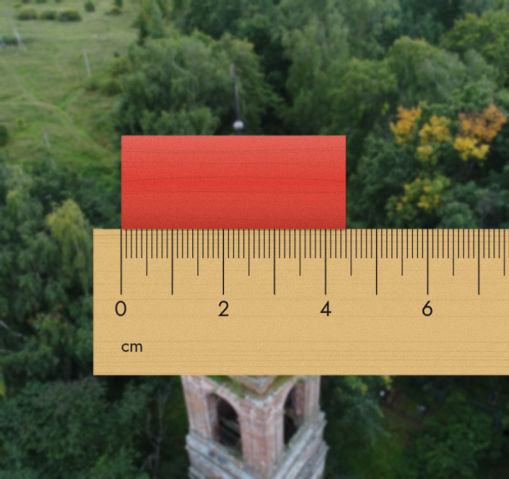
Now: 4.4
